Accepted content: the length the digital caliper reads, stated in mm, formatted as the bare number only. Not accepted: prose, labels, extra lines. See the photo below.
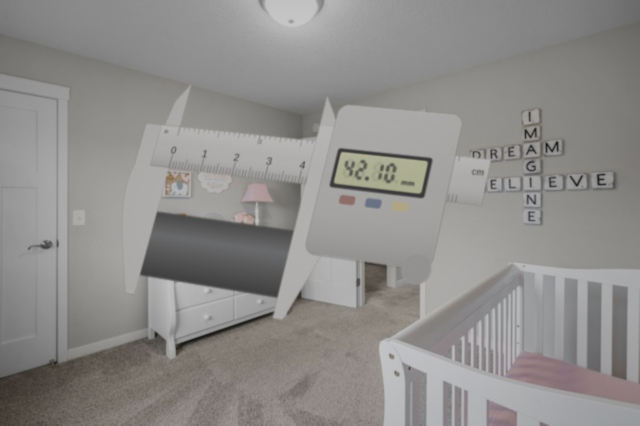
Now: 42.10
